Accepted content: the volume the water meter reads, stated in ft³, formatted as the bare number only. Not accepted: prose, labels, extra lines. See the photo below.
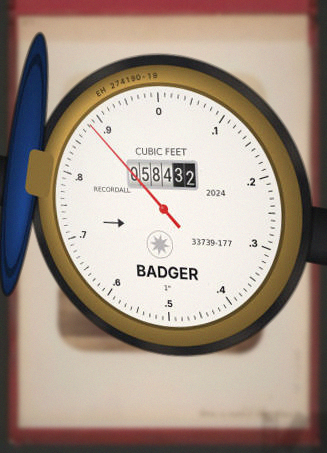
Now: 58431.88
